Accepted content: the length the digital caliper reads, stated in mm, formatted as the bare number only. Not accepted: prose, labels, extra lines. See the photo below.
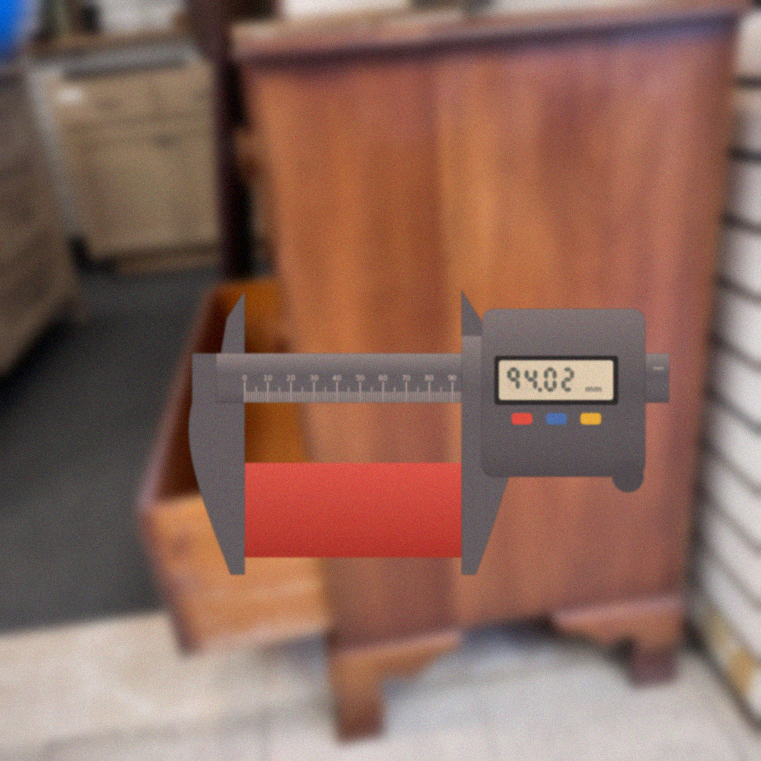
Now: 94.02
